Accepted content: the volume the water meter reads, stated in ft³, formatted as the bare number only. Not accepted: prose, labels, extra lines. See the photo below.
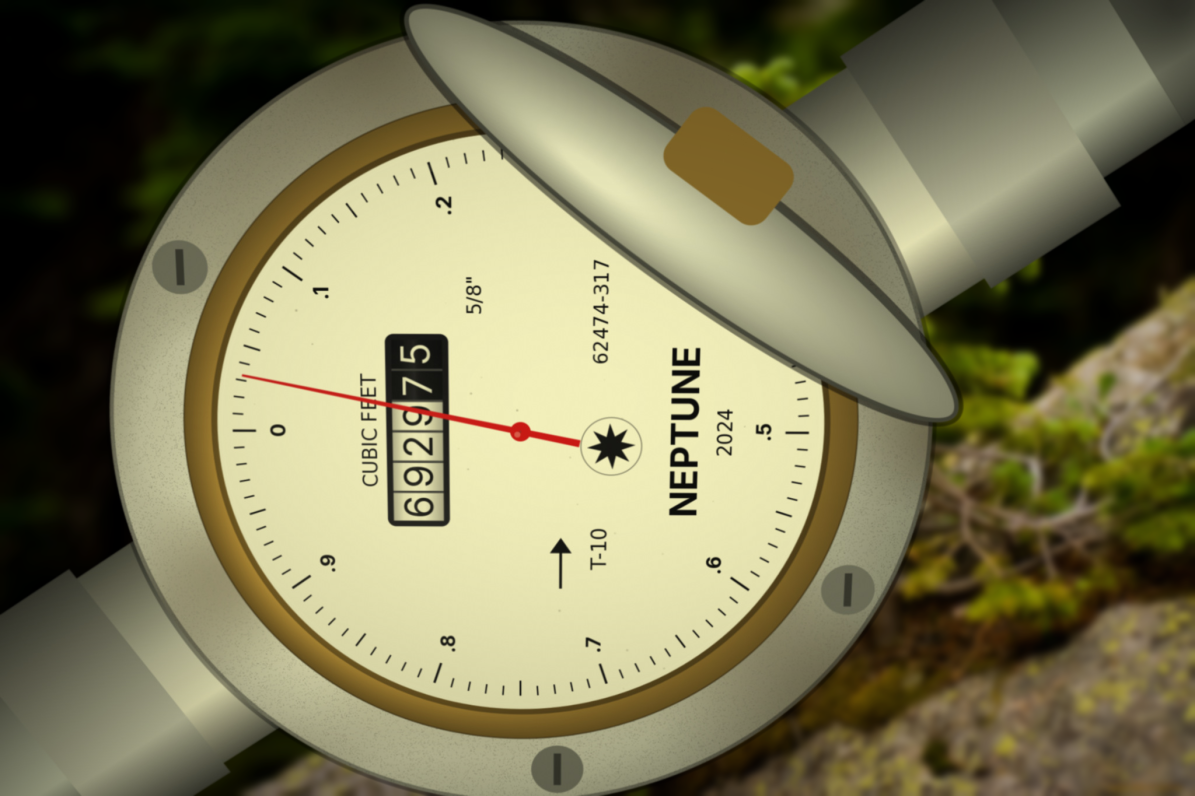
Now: 692975.03
